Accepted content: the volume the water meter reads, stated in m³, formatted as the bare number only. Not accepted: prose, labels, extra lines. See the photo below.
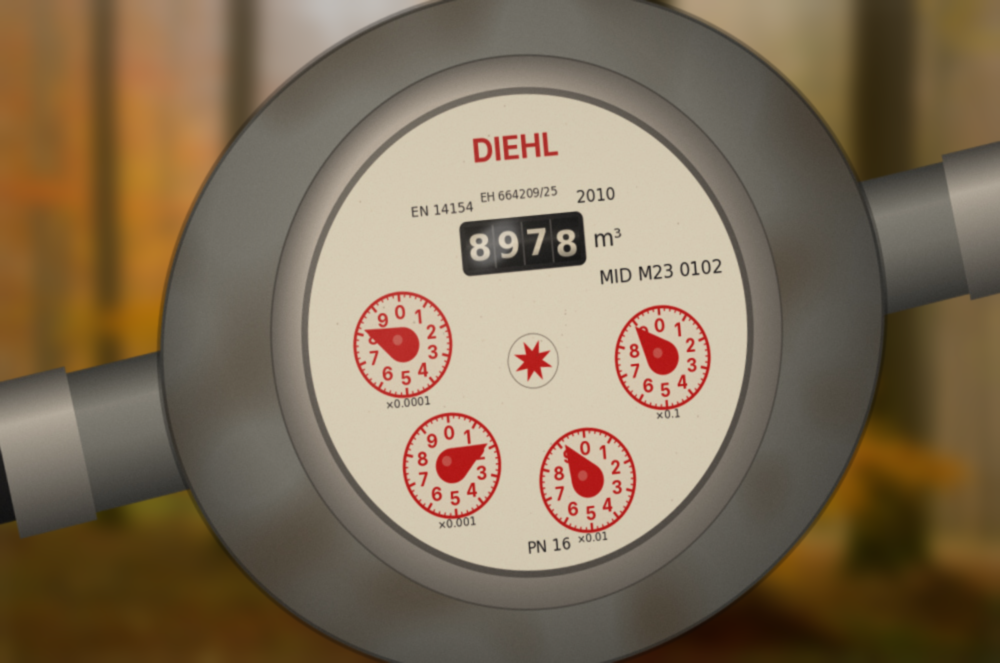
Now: 8977.8918
